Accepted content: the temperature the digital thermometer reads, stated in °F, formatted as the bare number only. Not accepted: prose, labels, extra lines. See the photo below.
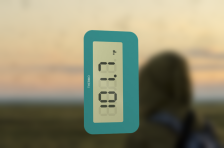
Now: 101.7
